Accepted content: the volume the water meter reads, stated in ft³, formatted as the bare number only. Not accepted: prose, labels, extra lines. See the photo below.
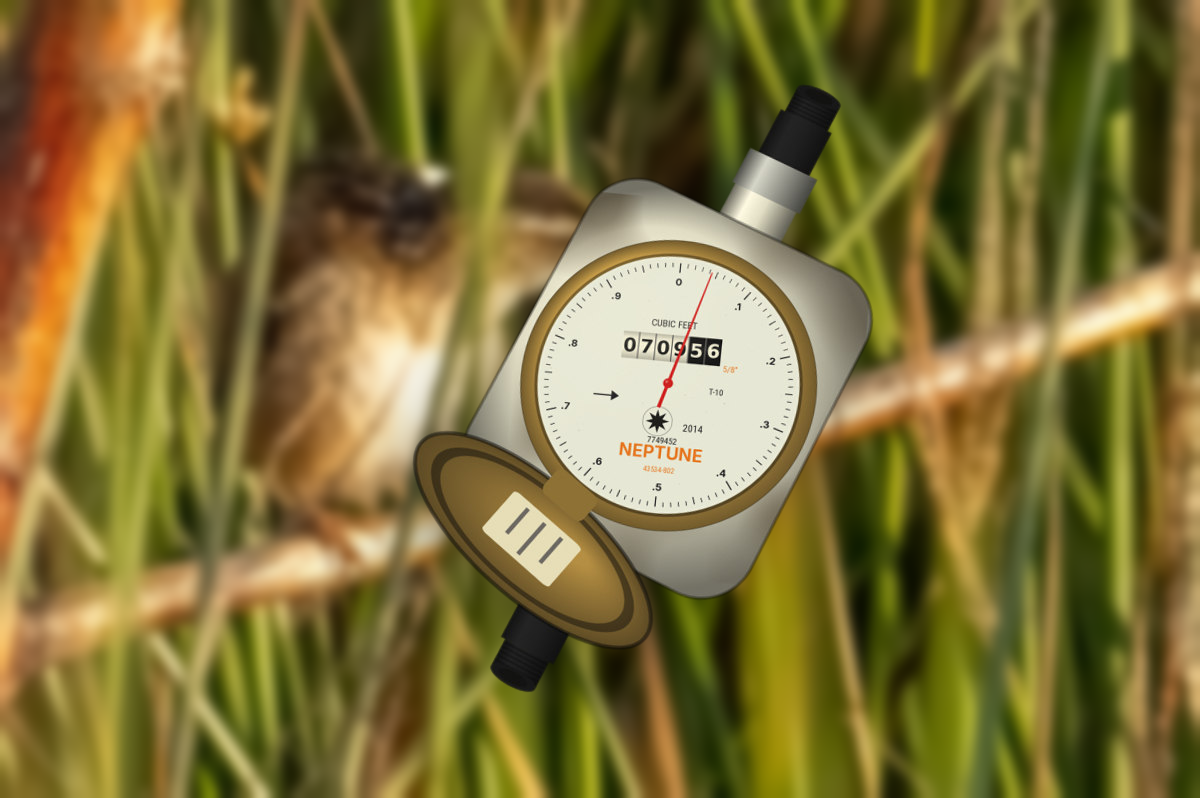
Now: 70956.04
